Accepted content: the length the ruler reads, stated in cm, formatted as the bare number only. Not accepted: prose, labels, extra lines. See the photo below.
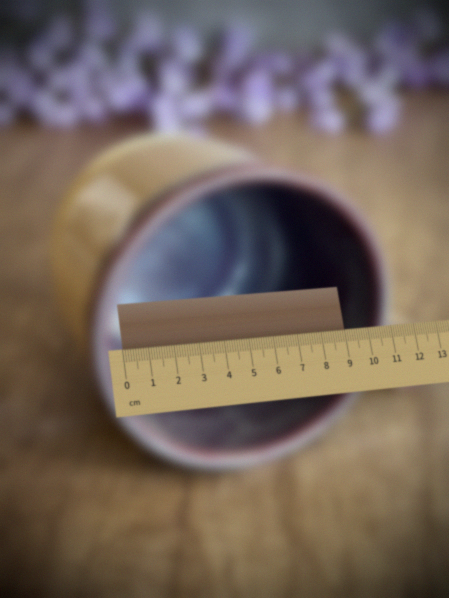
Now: 9
